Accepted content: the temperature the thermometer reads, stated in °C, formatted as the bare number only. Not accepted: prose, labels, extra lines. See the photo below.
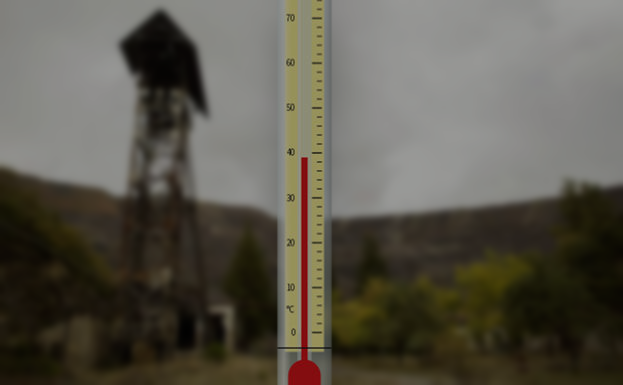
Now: 39
